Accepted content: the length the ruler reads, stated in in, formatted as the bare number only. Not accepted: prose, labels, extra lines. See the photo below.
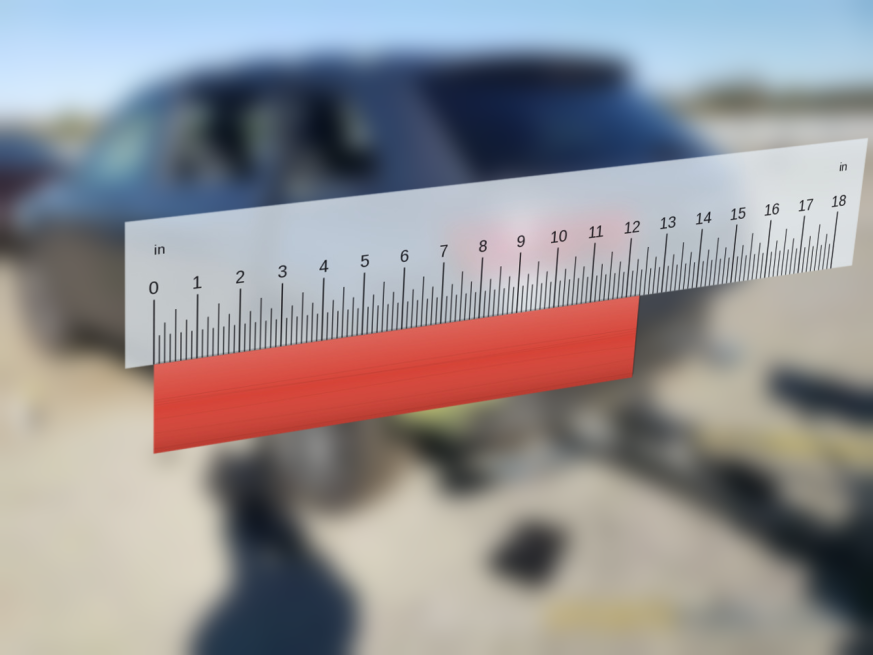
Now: 12.375
